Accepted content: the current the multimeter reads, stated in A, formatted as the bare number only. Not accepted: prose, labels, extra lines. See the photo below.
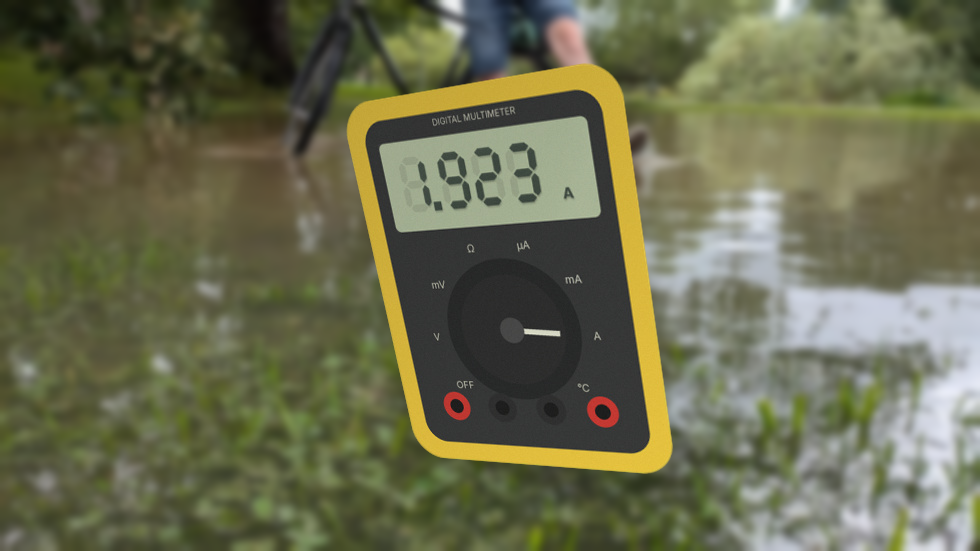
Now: 1.923
